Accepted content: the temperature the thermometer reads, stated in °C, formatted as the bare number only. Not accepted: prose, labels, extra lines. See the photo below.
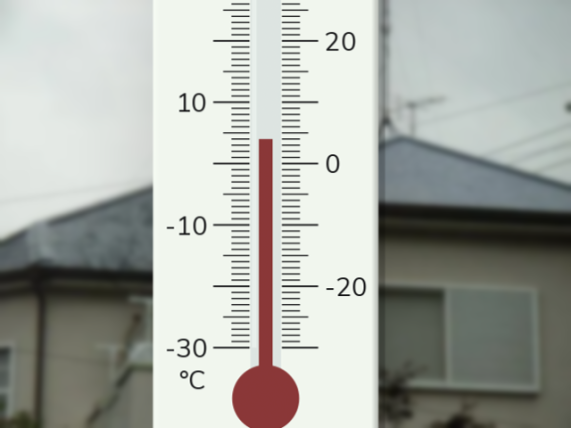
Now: 4
